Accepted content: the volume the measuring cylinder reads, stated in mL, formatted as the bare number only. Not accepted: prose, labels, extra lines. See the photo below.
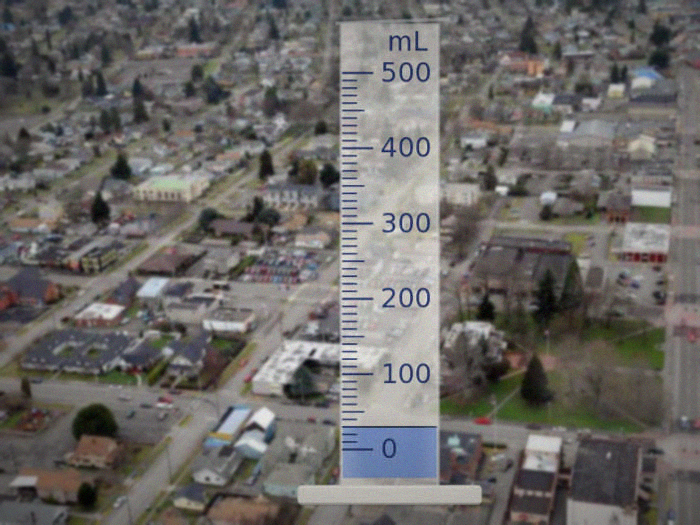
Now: 30
